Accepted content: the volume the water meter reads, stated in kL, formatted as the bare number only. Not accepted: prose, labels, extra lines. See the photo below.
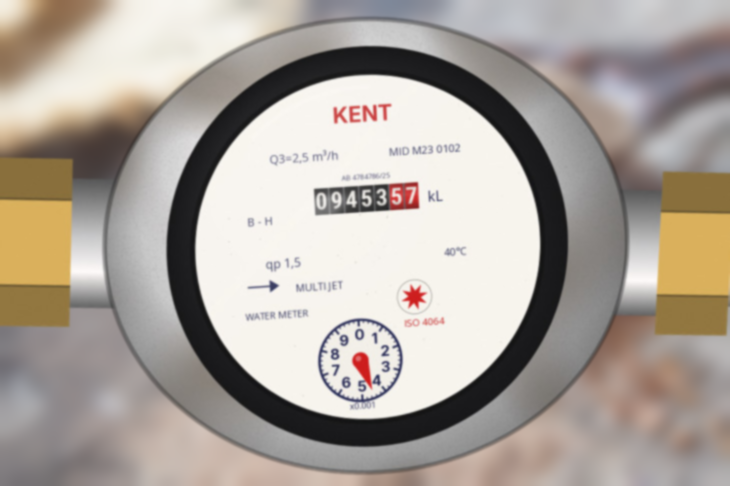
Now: 9453.574
